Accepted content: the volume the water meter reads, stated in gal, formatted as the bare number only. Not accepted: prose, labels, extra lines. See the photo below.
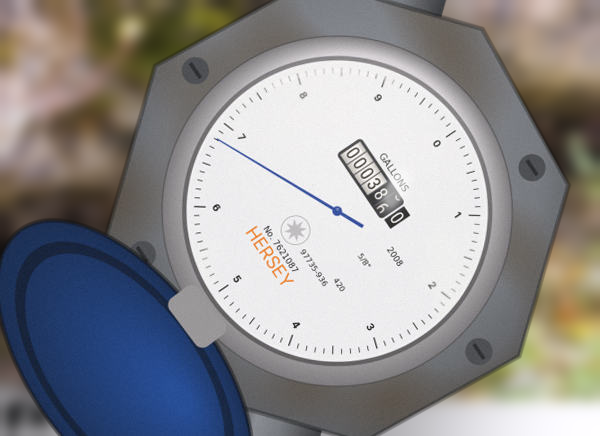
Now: 3856.8
